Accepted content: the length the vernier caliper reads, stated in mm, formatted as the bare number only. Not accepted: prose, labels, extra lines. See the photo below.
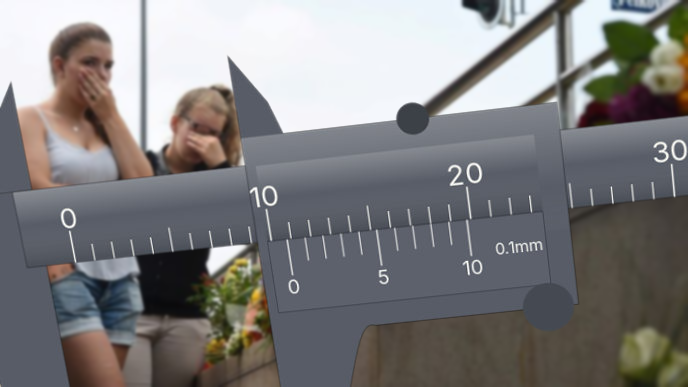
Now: 10.8
